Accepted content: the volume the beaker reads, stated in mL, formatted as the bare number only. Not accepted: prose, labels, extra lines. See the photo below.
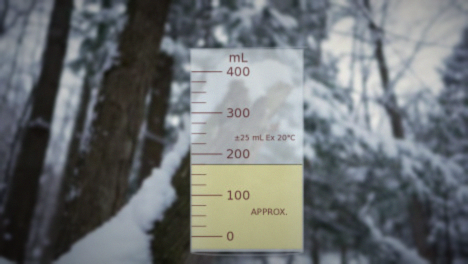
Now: 175
